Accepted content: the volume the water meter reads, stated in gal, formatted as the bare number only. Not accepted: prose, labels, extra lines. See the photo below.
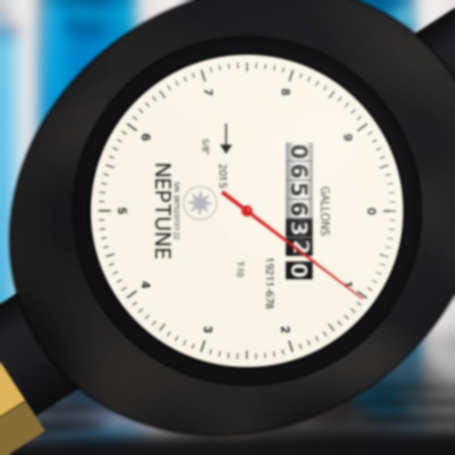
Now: 656321.0
